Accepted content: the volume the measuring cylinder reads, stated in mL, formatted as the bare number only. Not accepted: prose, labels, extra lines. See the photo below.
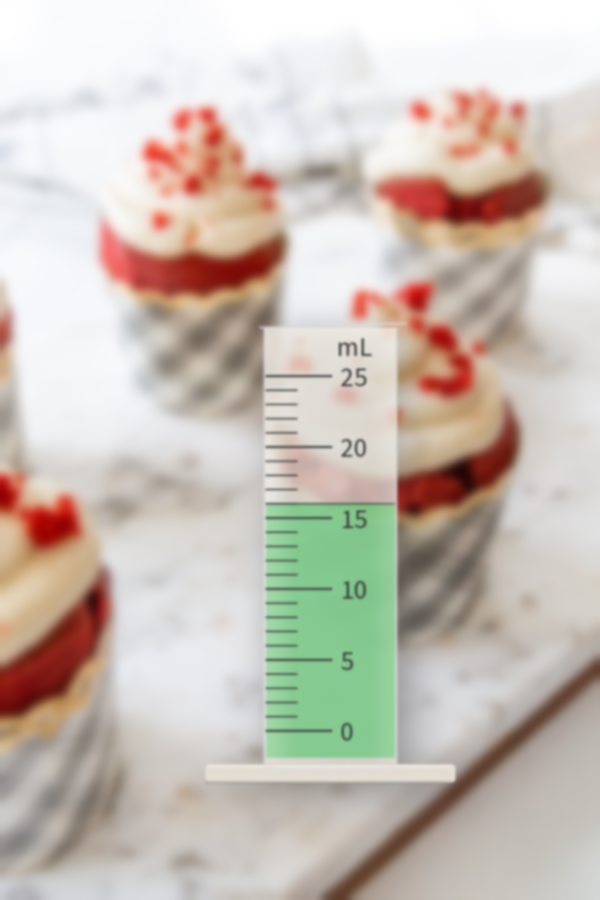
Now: 16
